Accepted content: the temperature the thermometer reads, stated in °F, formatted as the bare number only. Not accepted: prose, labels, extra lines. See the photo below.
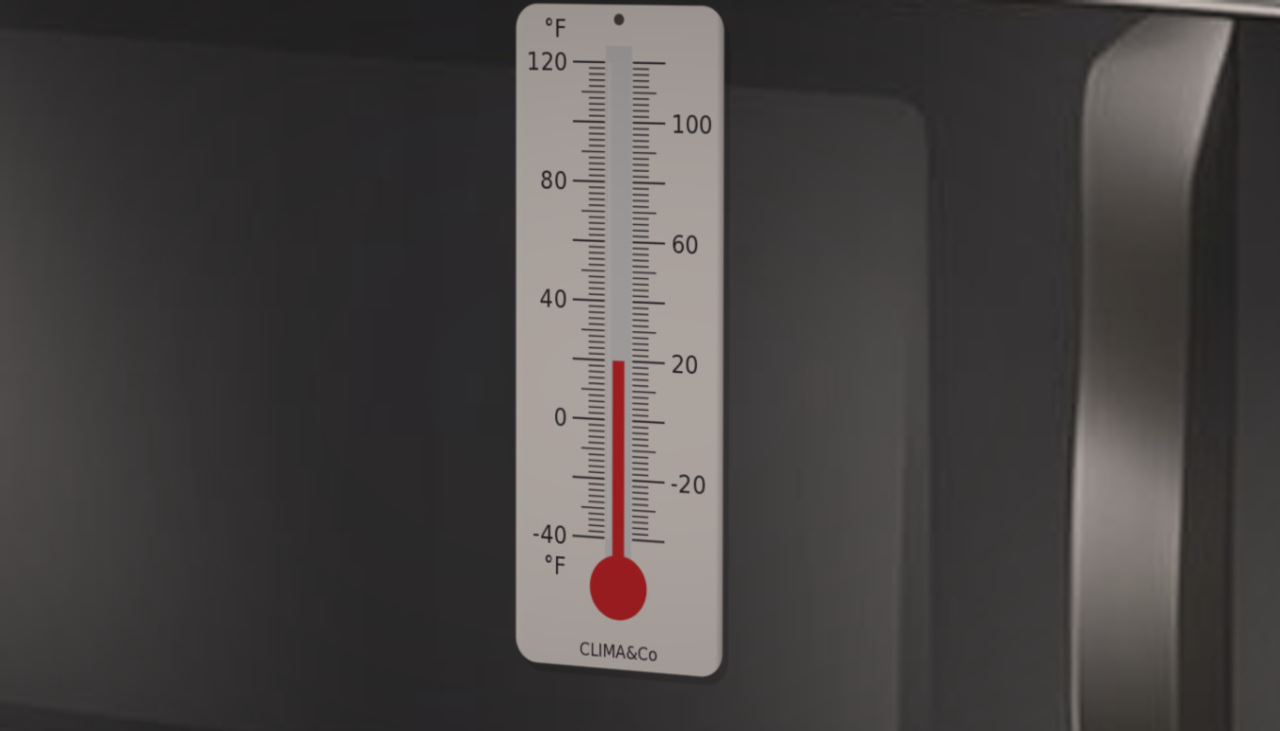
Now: 20
